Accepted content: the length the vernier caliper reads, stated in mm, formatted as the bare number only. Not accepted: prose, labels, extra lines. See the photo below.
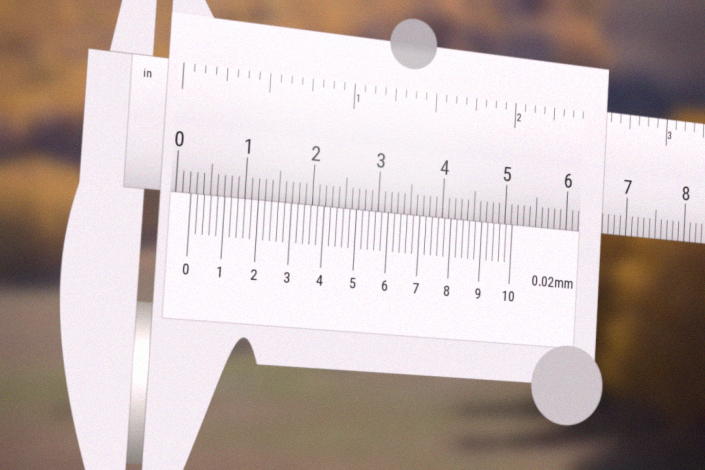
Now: 2.2
